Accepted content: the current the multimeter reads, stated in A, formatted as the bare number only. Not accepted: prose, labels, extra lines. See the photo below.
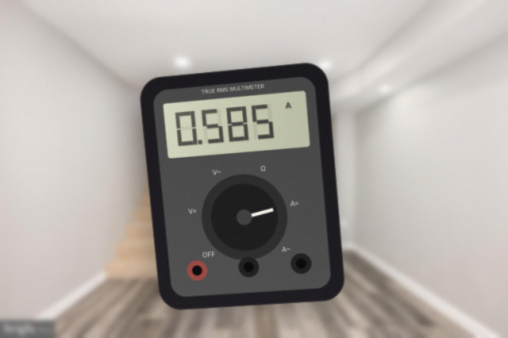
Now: 0.585
